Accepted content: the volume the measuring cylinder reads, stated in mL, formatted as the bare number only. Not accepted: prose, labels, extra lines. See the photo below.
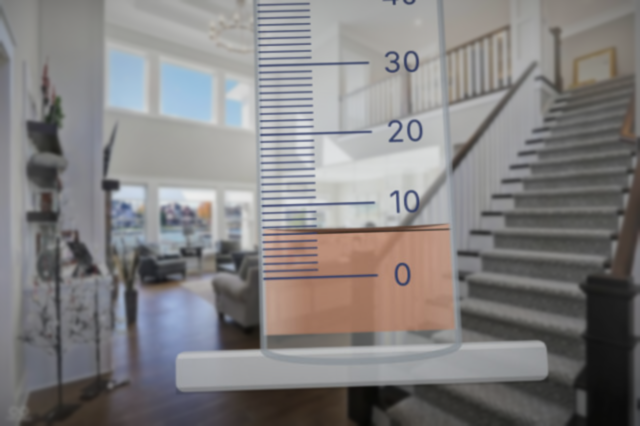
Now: 6
